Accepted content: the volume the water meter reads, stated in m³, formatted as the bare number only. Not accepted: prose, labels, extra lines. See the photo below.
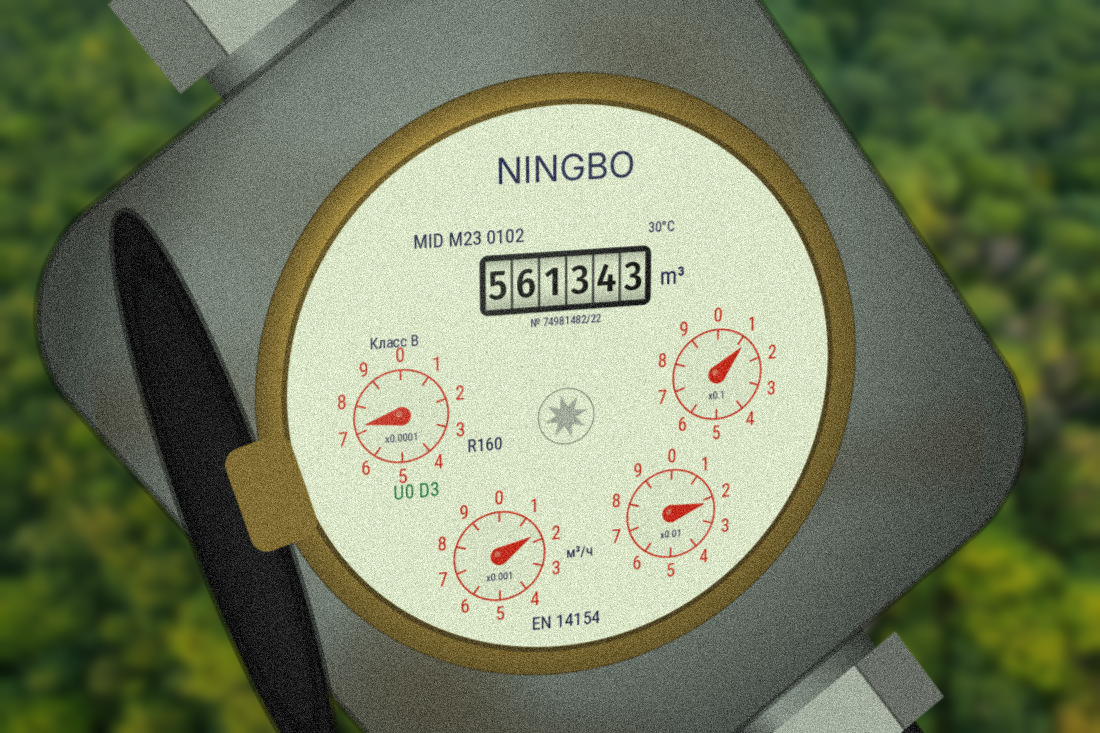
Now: 561343.1217
